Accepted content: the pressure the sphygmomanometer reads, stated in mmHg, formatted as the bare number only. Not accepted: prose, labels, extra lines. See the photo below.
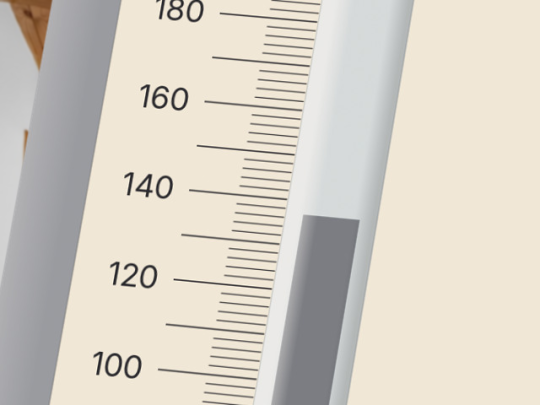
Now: 137
